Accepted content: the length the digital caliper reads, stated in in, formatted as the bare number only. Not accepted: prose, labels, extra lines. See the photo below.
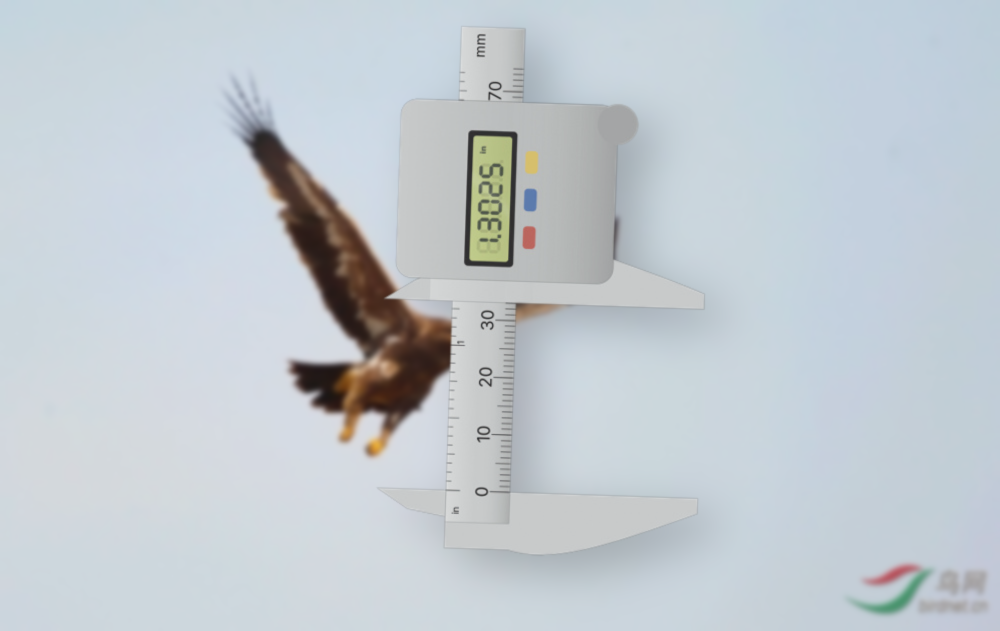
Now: 1.3025
